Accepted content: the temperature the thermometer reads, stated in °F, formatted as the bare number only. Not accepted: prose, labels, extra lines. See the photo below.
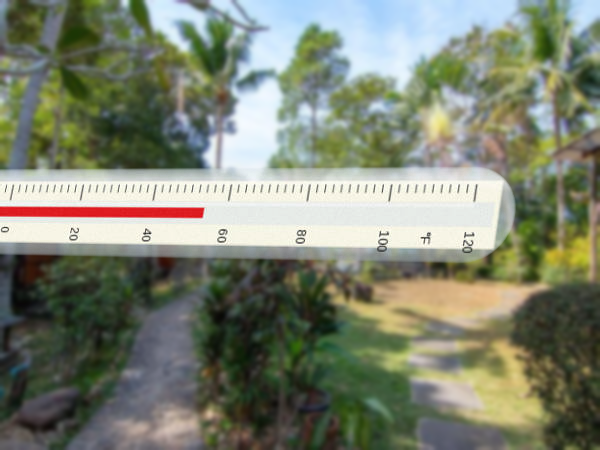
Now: 54
